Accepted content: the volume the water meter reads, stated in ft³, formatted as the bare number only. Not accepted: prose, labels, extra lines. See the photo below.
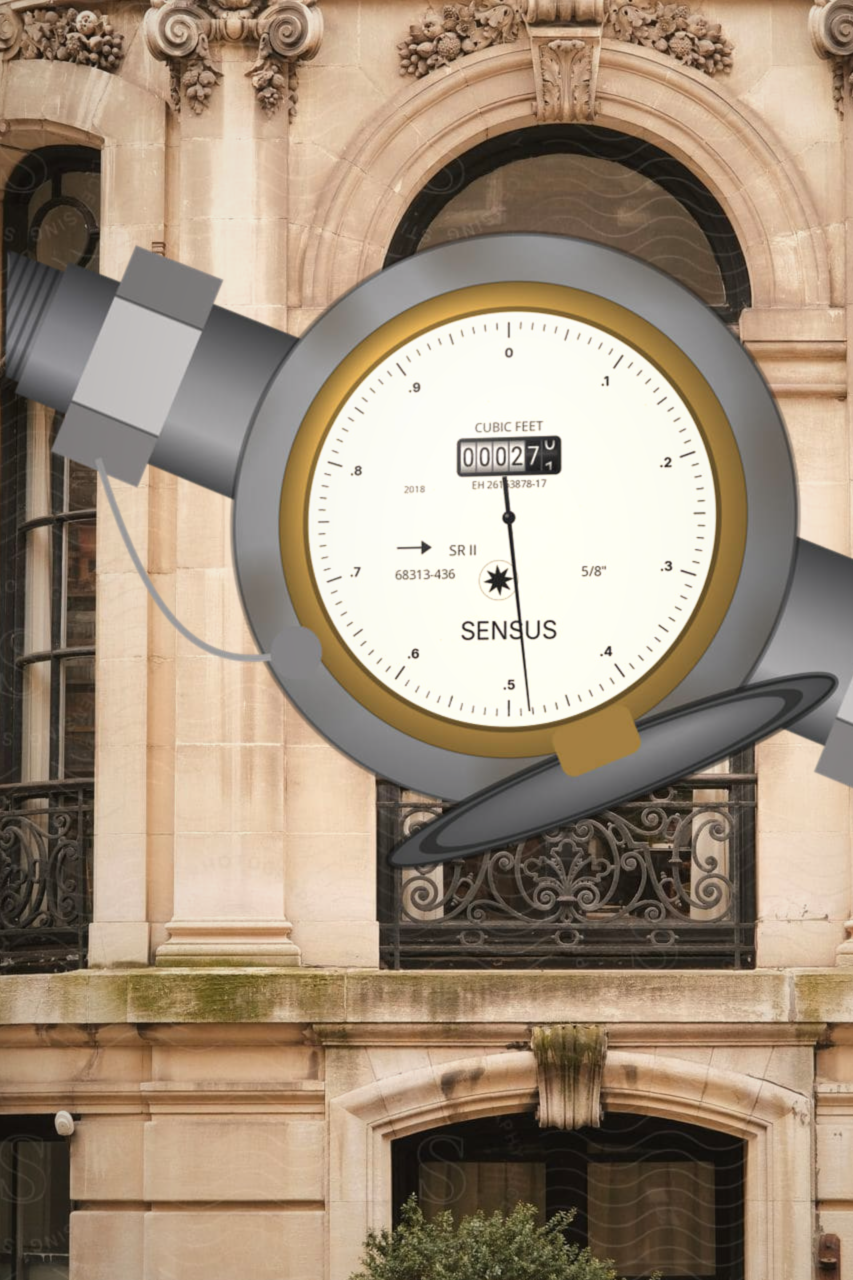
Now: 270.48
